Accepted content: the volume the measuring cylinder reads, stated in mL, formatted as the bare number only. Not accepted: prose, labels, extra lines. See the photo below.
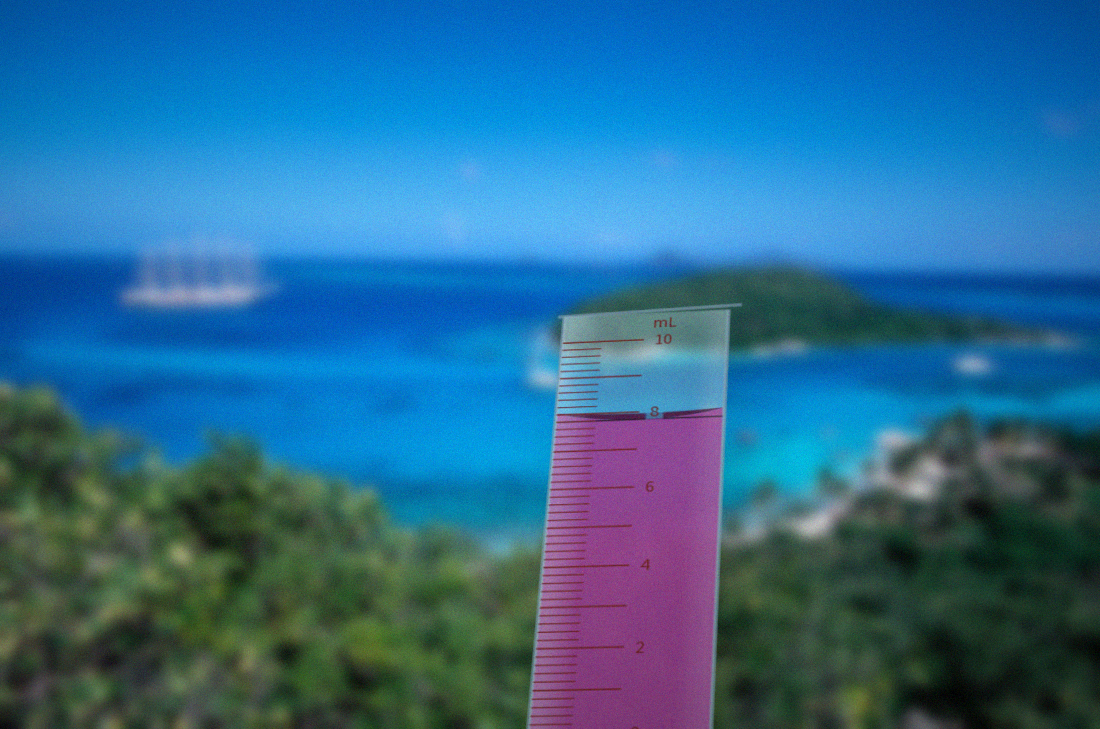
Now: 7.8
